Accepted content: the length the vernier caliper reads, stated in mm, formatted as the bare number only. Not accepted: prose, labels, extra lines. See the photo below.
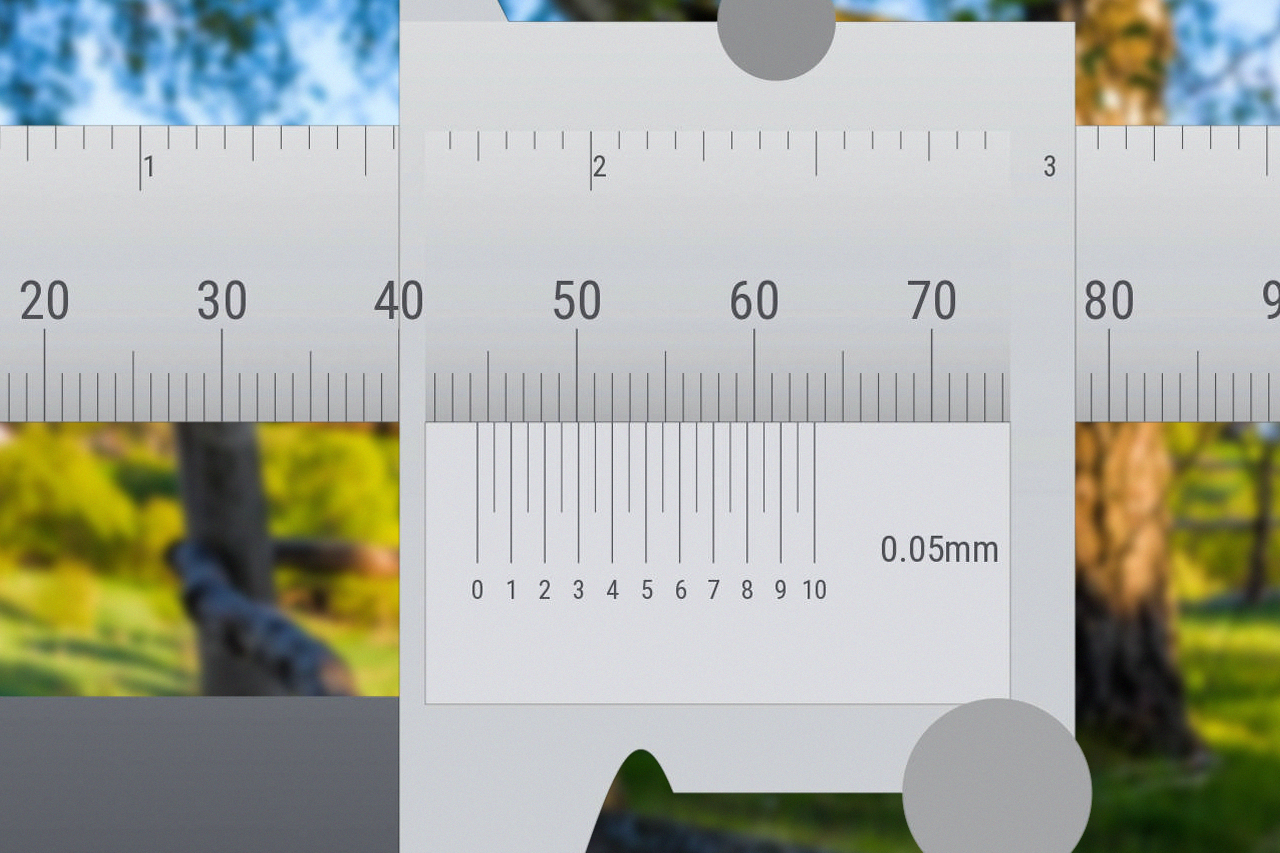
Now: 44.4
